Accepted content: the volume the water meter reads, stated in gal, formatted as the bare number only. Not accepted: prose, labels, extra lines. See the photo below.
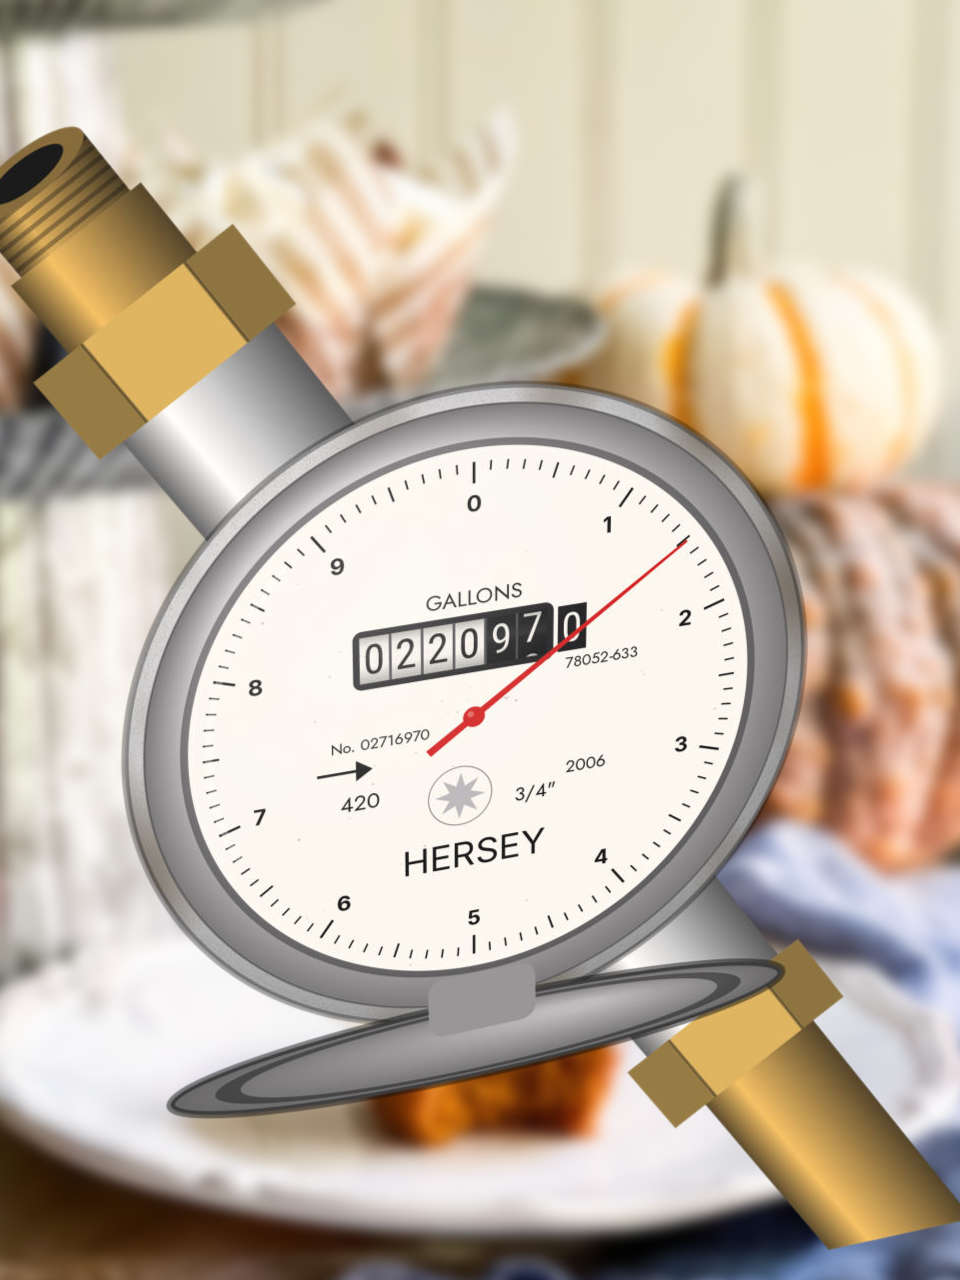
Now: 220971.5
